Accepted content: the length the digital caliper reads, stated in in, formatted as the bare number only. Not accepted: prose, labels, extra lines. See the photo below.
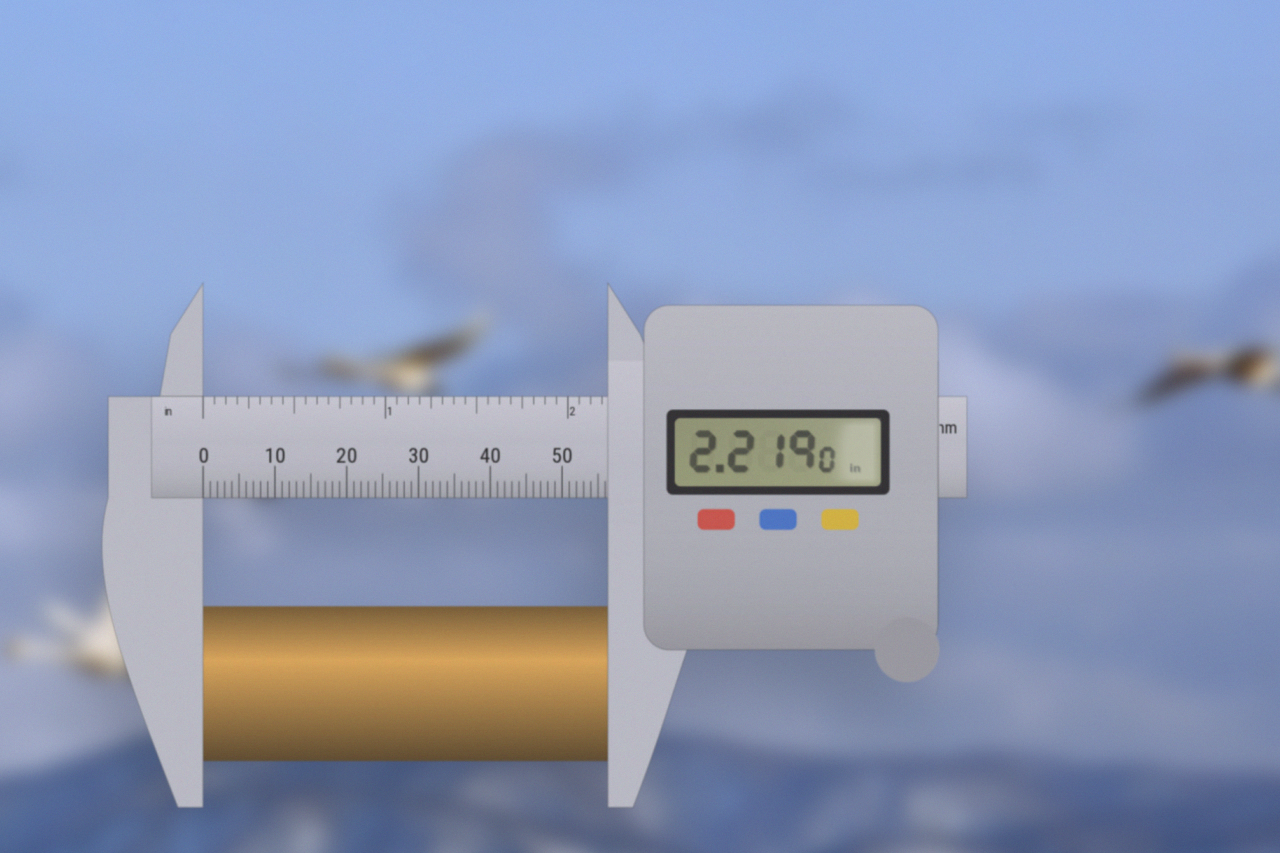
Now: 2.2190
